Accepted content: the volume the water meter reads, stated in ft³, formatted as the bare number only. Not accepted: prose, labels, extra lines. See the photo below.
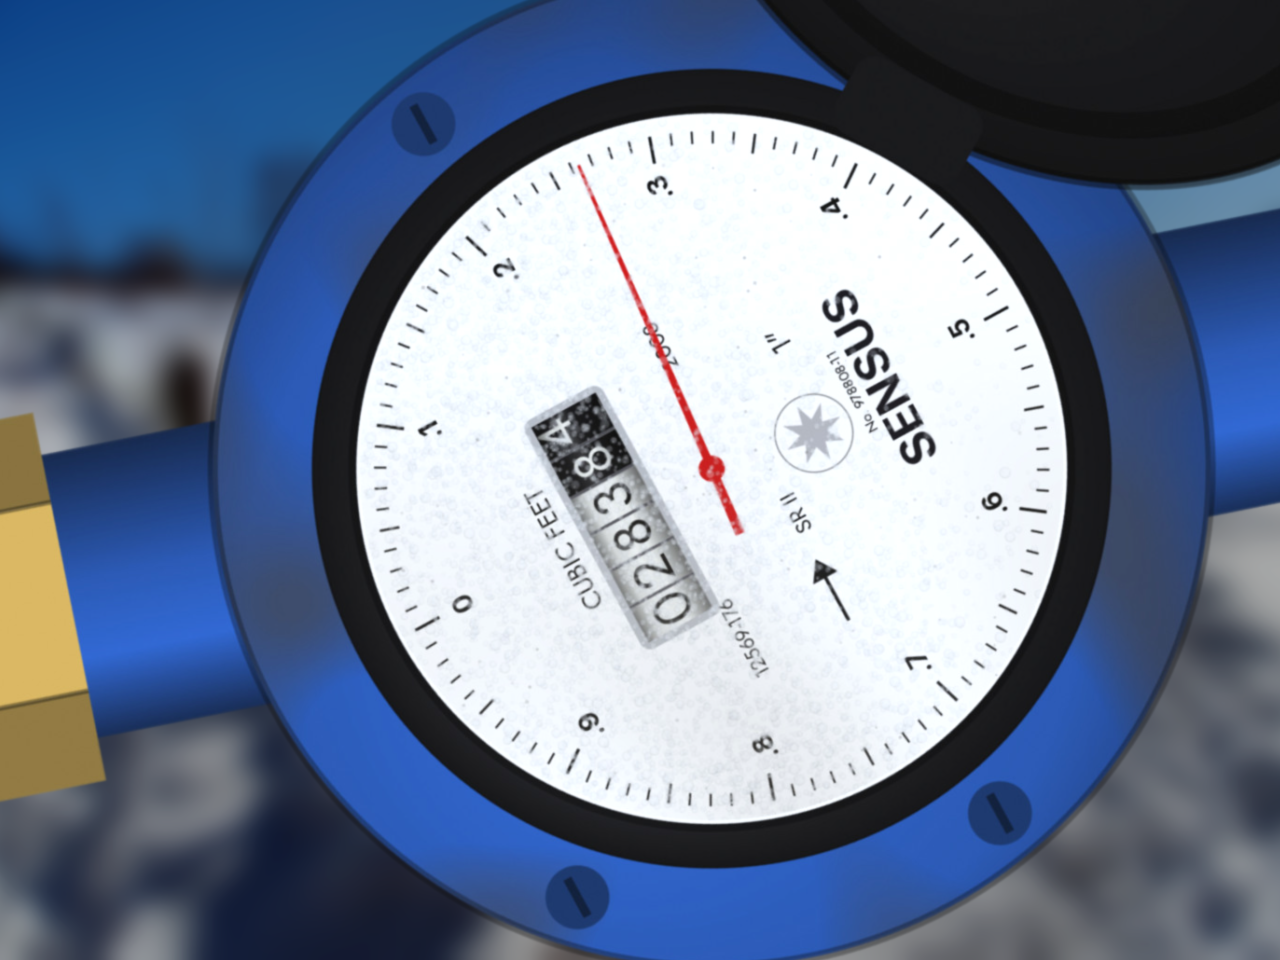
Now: 28384.26
